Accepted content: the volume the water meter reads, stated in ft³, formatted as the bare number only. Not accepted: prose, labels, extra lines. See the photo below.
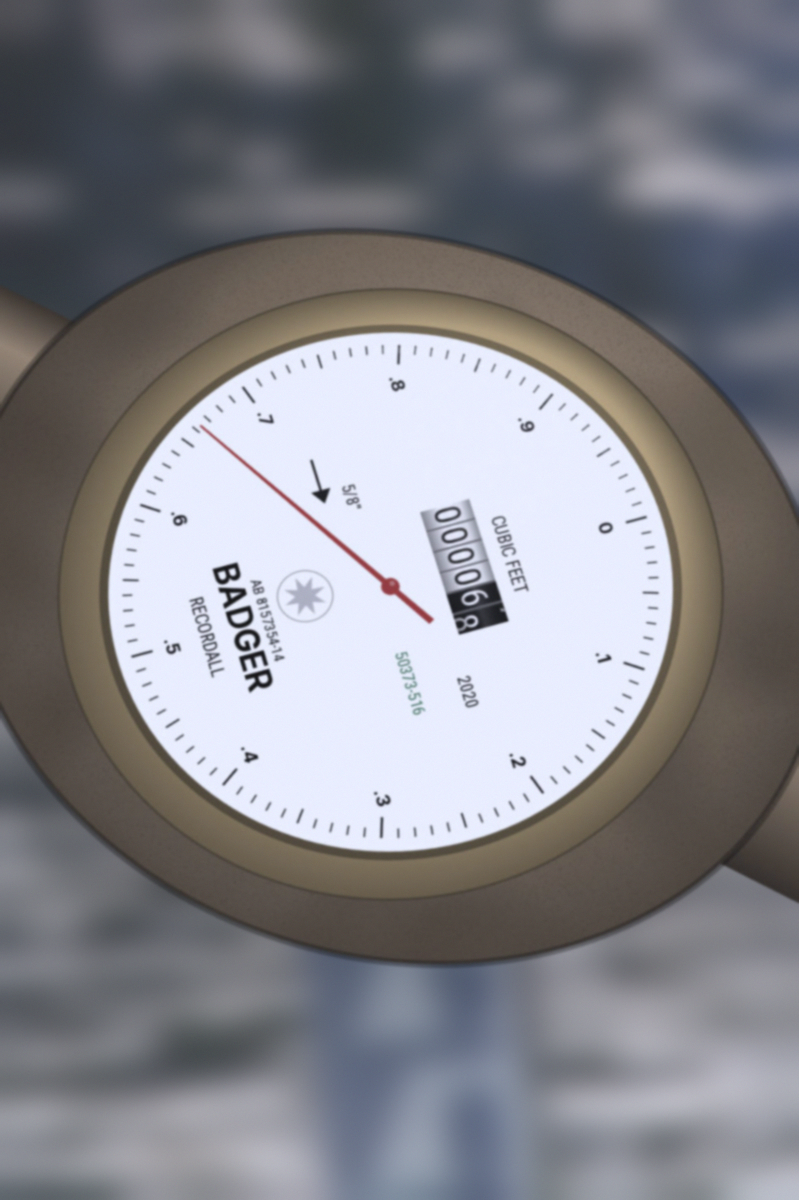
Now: 67.66
